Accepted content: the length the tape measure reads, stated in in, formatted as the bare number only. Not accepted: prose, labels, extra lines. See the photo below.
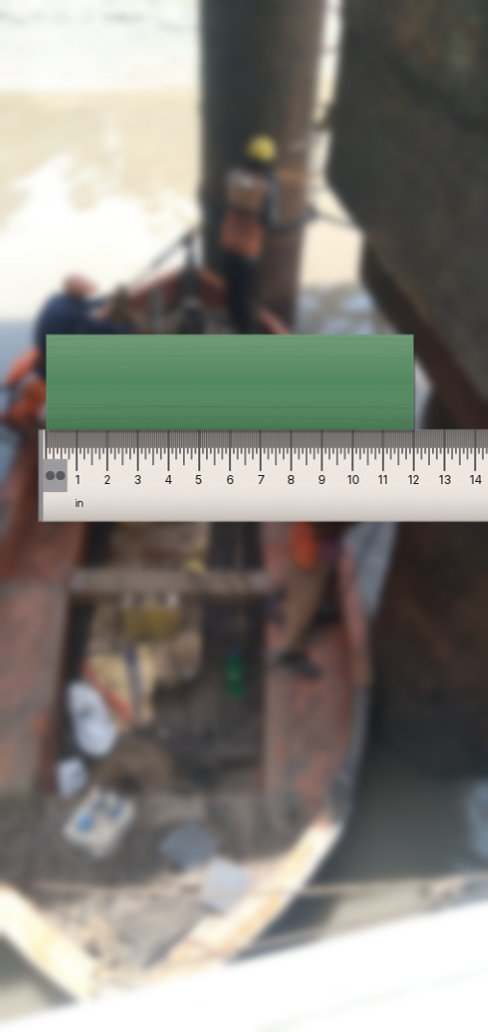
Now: 12
